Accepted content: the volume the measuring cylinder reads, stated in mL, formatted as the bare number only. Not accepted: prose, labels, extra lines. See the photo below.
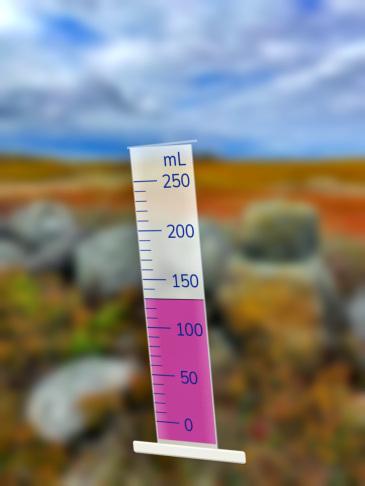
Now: 130
